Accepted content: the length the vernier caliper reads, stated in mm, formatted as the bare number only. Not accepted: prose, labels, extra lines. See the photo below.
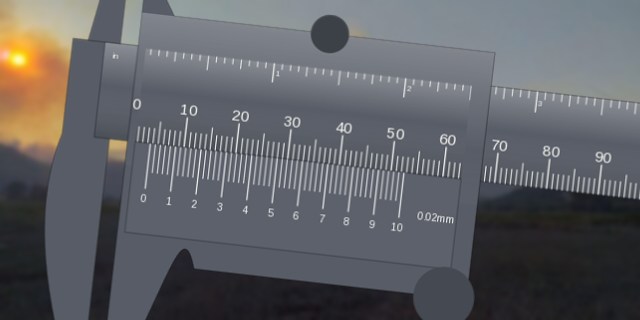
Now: 3.5
